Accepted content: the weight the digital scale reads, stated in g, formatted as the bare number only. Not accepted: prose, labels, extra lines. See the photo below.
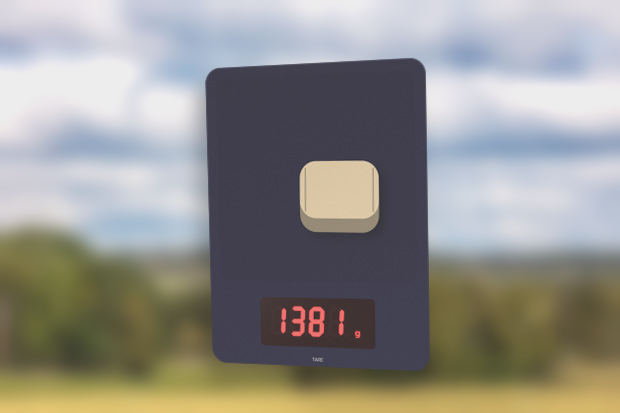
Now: 1381
